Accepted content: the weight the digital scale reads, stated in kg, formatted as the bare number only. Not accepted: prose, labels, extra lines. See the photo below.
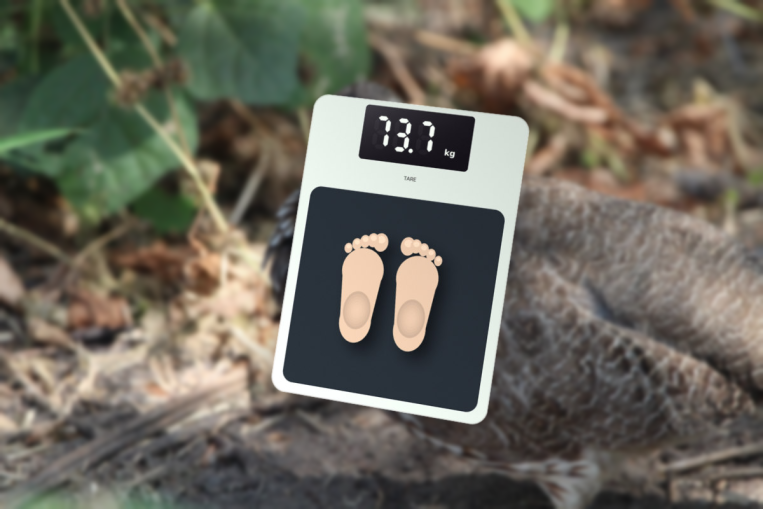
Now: 73.7
